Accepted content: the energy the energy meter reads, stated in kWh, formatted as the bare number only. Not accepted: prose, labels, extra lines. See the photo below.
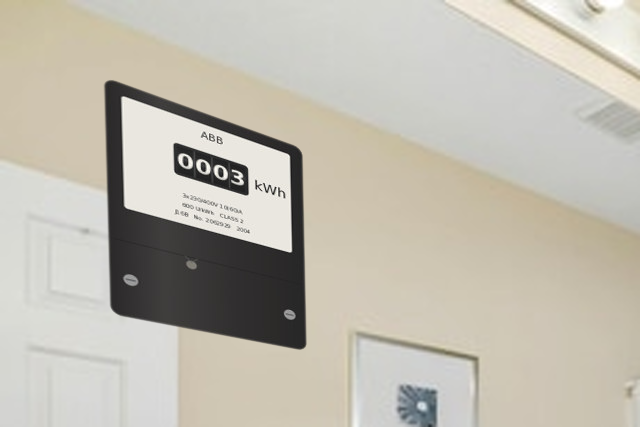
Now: 3
